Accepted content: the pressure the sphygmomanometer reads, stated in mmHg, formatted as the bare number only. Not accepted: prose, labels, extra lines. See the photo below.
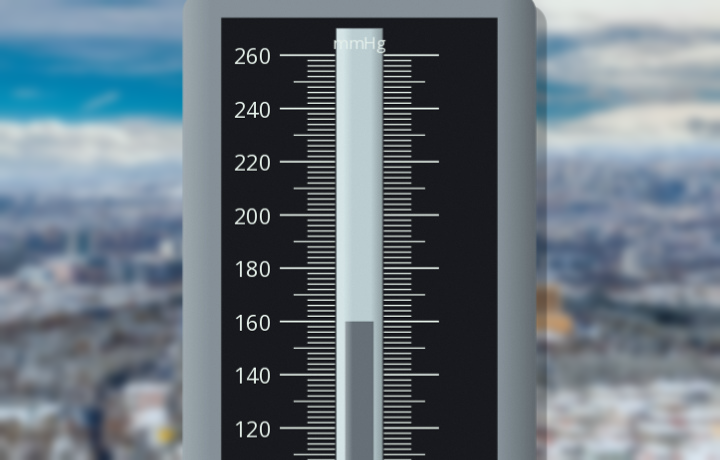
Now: 160
